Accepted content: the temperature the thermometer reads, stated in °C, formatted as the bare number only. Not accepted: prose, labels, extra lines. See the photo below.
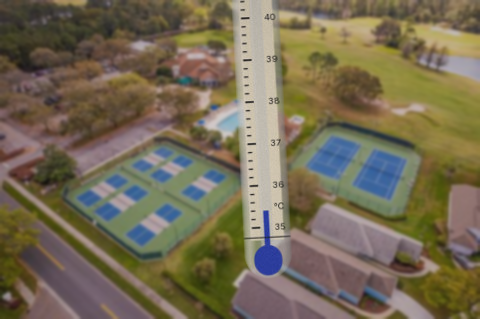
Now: 35.4
